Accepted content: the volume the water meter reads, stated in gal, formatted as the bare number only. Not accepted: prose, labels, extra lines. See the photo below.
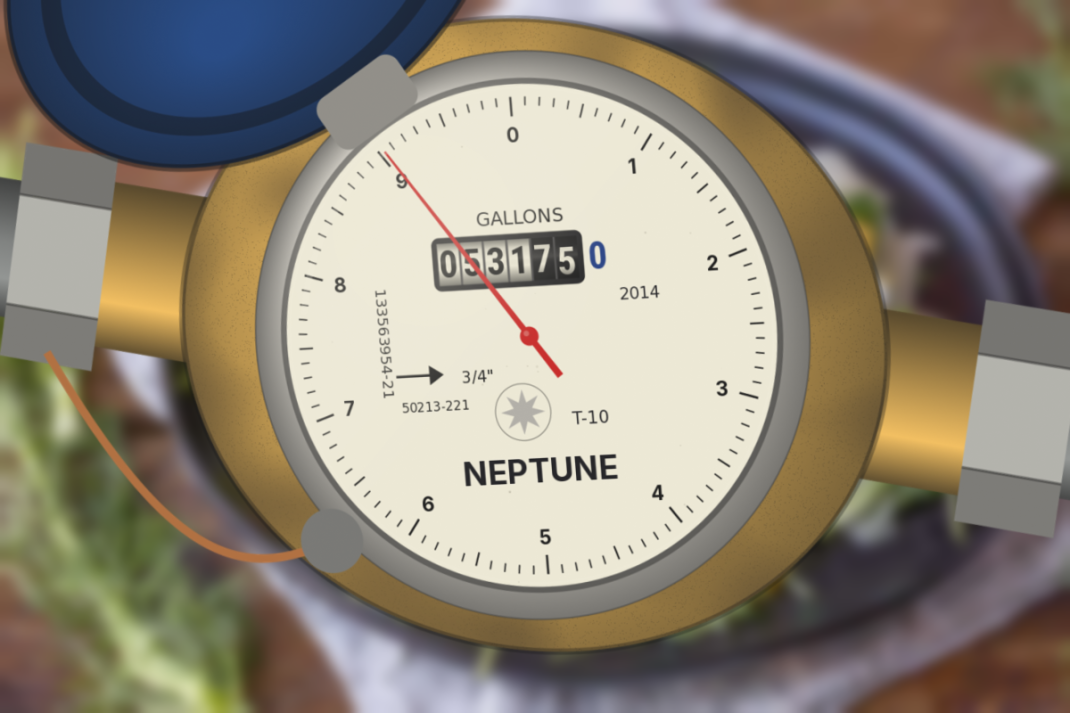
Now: 531749.0
